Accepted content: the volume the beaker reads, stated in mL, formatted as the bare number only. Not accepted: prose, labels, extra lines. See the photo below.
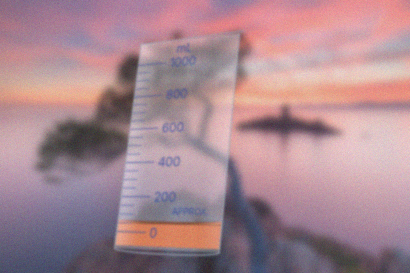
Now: 50
